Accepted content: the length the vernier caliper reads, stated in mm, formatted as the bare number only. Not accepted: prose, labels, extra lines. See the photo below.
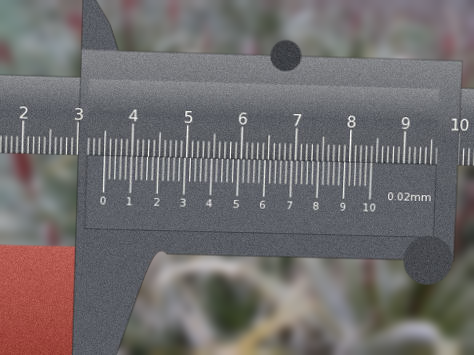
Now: 35.0
